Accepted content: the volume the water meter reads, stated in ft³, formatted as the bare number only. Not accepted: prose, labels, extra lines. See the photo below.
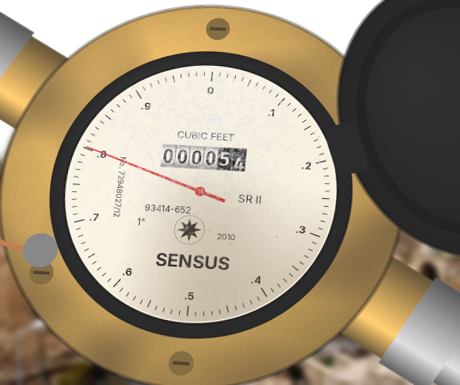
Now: 53.80
